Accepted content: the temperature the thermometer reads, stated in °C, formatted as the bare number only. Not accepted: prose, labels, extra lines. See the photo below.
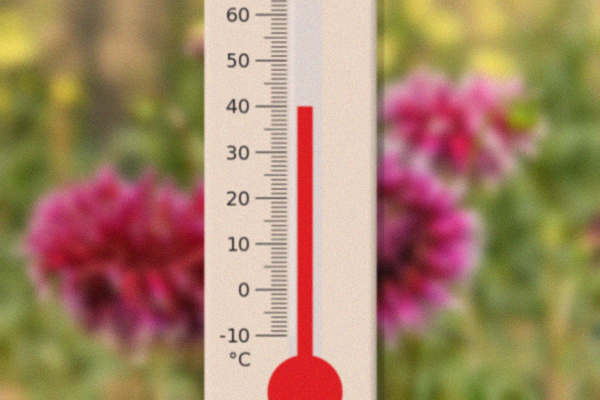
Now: 40
